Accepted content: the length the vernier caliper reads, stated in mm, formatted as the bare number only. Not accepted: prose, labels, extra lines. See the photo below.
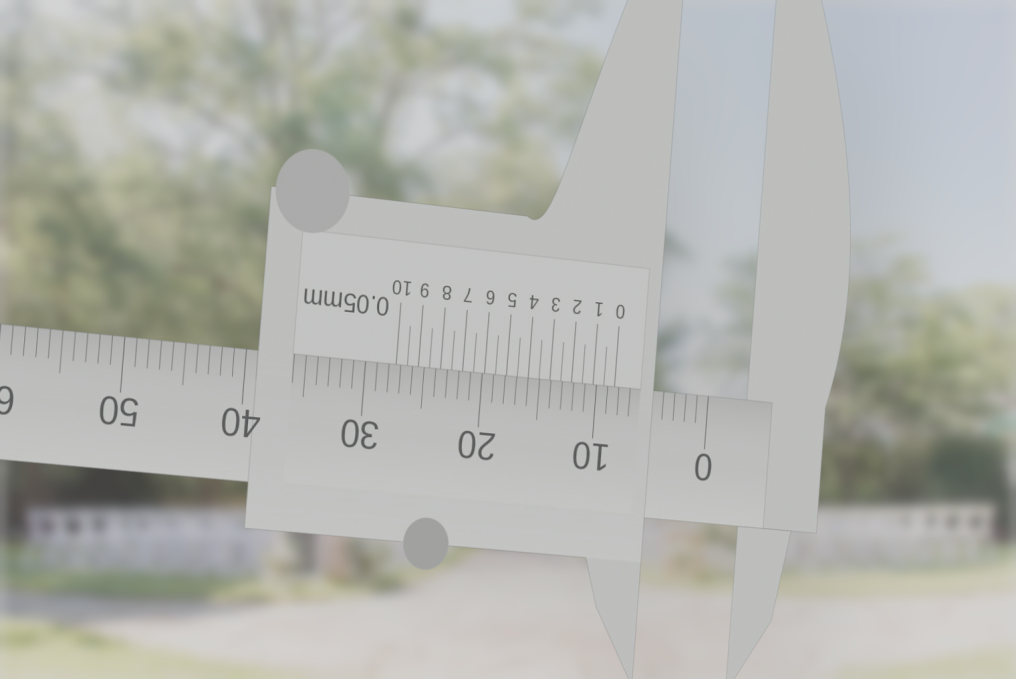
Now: 8.4
